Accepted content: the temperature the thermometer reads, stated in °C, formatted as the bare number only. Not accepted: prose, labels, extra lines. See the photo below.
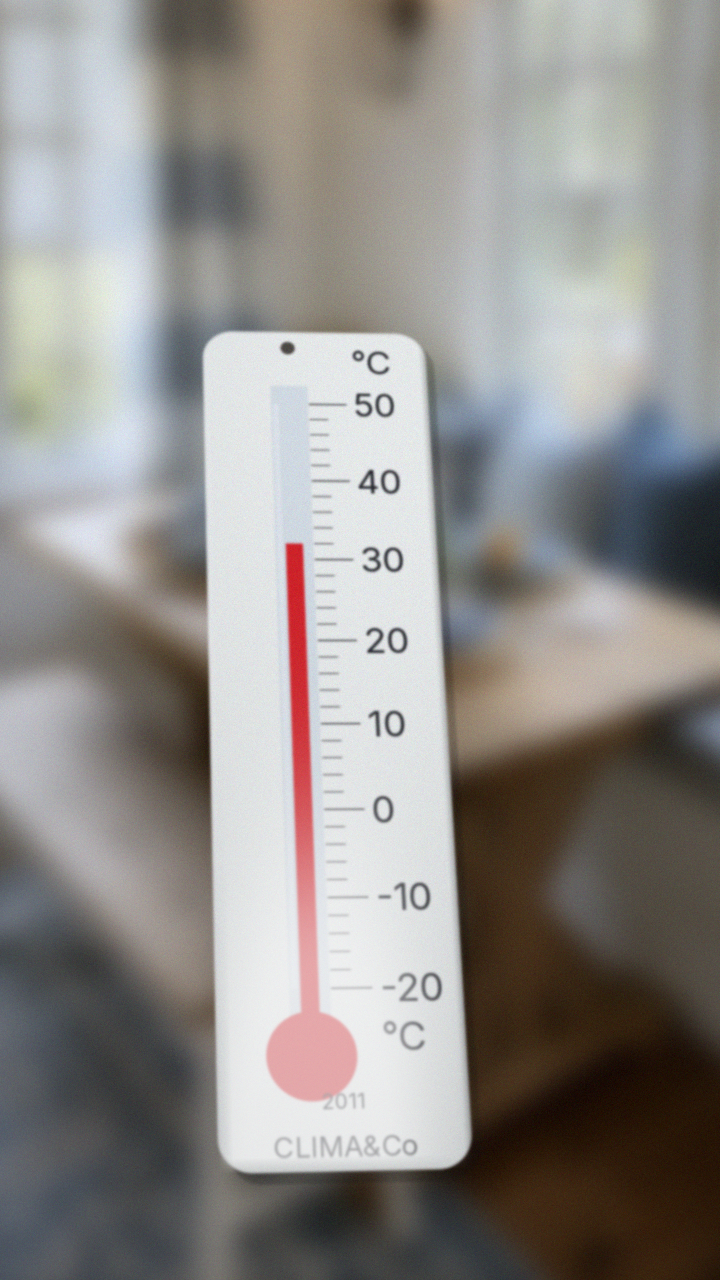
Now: 32
